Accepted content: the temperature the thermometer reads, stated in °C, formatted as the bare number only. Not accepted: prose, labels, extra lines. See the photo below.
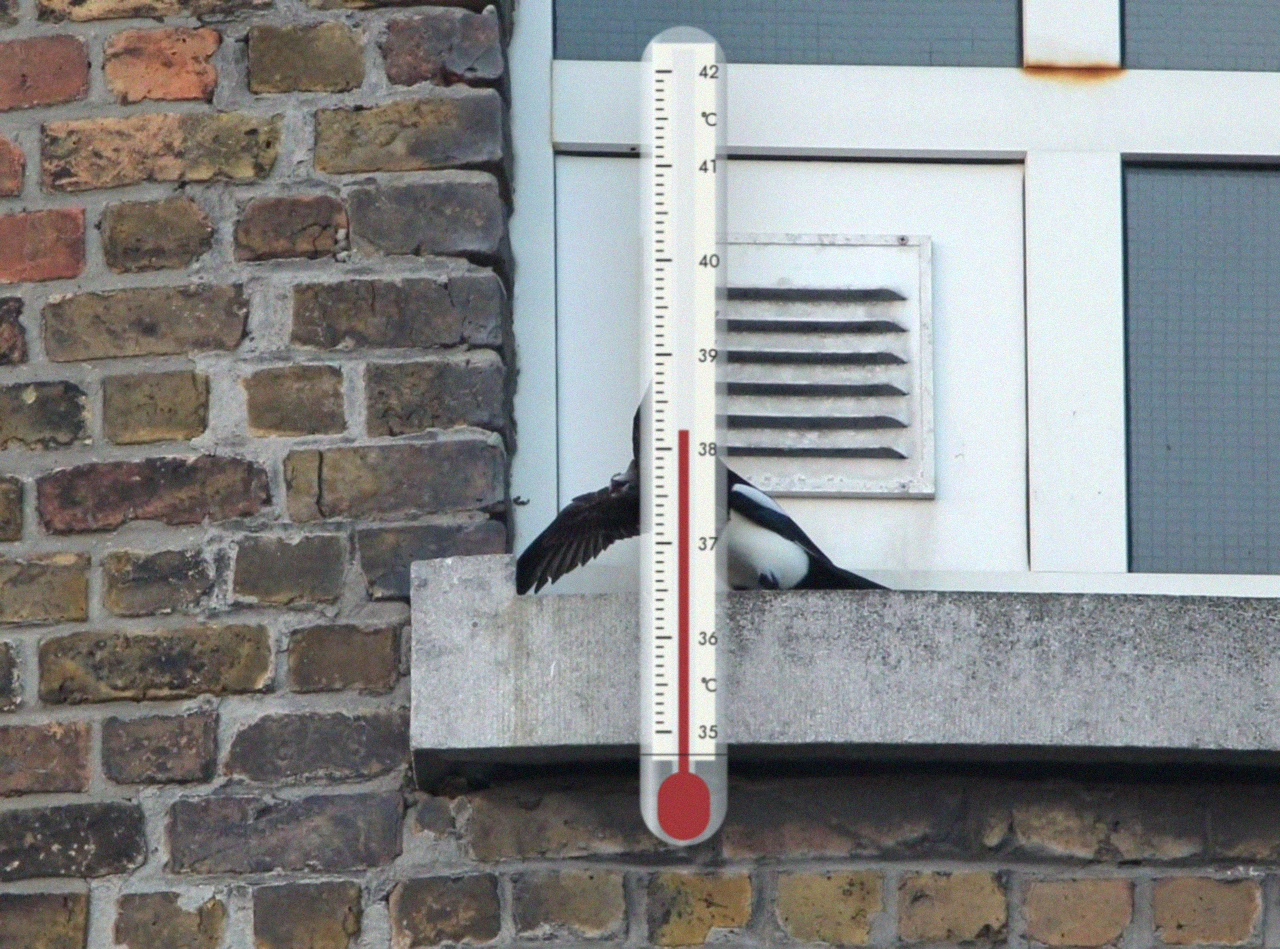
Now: 38.2
